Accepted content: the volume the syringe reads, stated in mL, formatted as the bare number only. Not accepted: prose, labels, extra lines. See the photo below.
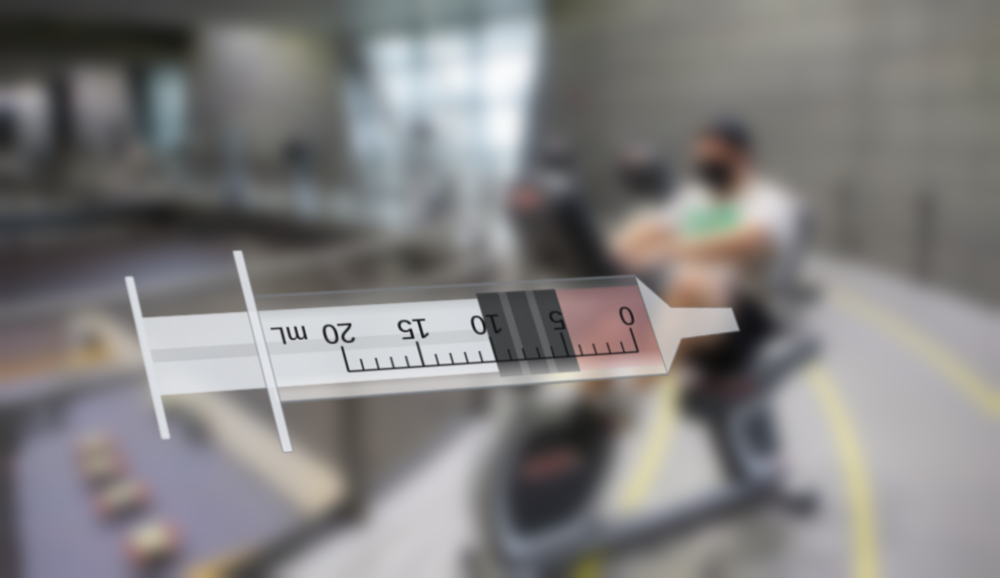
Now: 4.5
